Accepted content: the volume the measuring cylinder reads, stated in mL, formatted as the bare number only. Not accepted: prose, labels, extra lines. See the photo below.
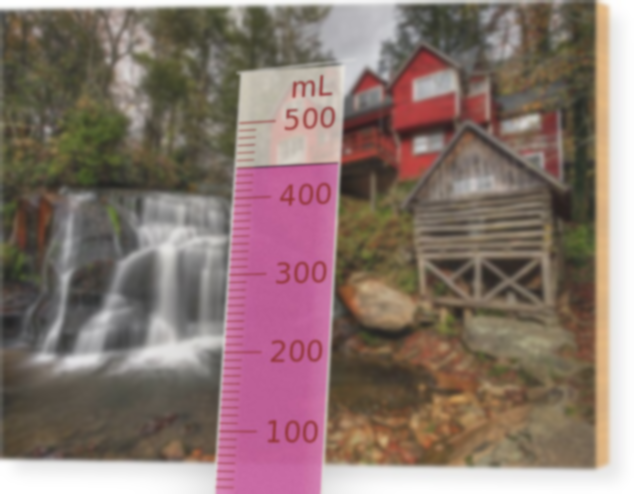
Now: 440
